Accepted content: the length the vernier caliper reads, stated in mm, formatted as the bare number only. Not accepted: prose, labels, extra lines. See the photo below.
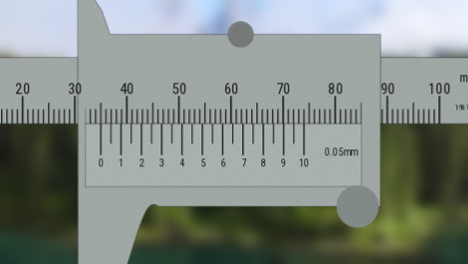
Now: 35.0
